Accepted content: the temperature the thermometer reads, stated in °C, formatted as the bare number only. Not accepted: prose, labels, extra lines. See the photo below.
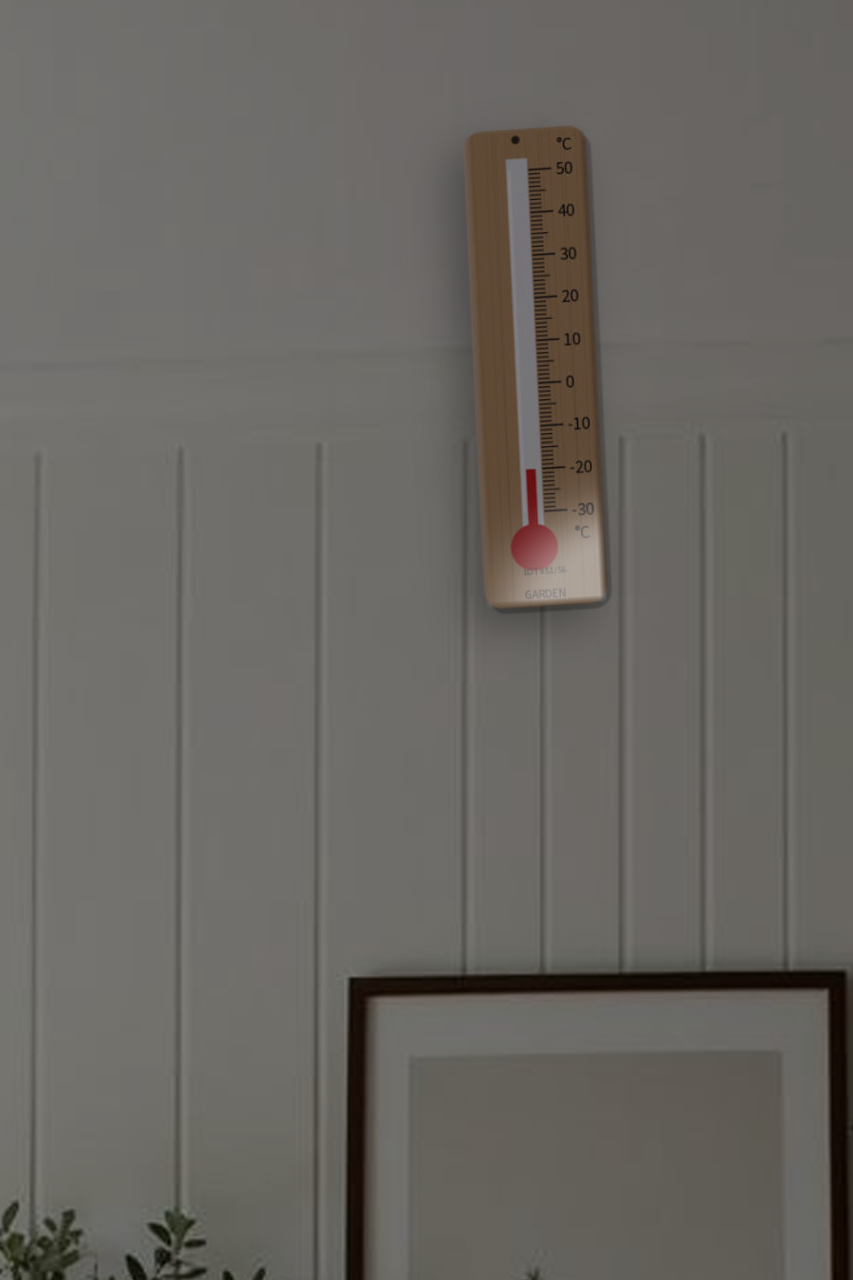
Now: -20
